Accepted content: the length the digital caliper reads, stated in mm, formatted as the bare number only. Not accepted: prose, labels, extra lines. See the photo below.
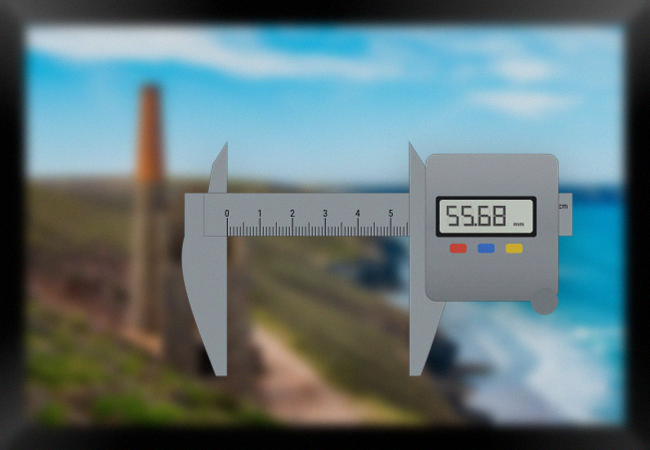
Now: 55.68
